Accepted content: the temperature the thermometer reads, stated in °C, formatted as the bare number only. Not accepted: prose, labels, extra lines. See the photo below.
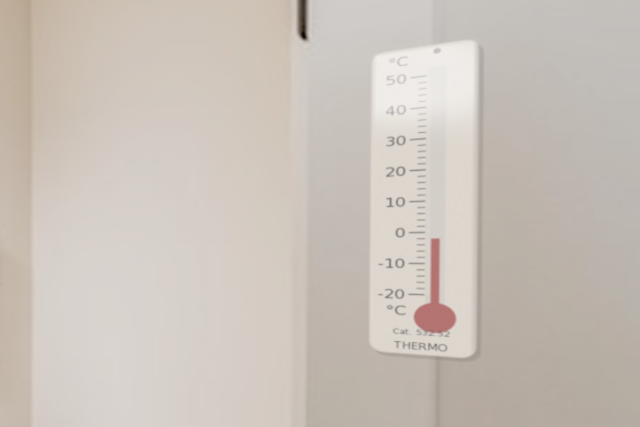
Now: -2
